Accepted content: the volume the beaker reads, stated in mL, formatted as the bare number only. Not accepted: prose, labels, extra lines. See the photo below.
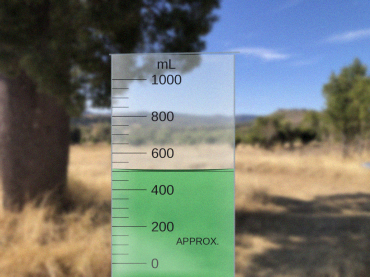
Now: 500
